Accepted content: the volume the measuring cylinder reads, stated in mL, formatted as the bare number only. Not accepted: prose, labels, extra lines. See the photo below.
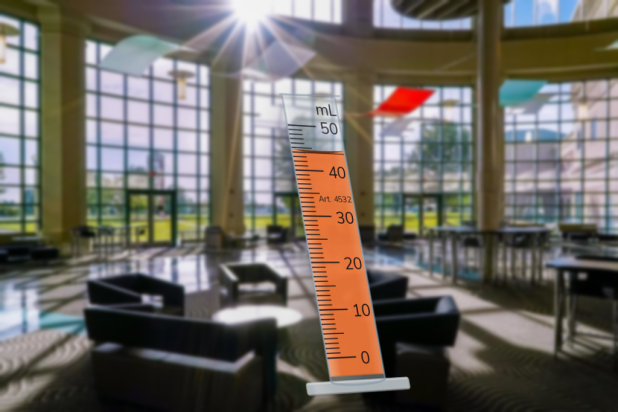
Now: 44
